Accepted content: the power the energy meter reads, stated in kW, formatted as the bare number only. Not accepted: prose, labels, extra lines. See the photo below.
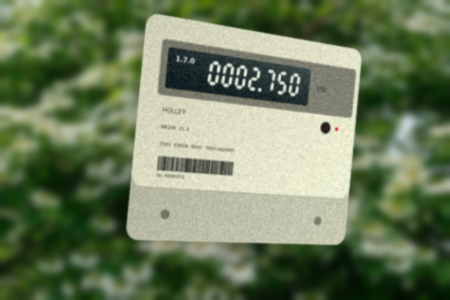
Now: 2.750
